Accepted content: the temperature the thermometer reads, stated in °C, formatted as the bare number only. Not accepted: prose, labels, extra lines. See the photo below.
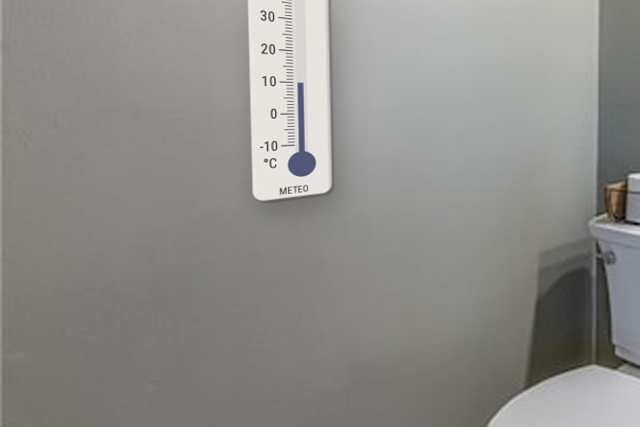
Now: 10
